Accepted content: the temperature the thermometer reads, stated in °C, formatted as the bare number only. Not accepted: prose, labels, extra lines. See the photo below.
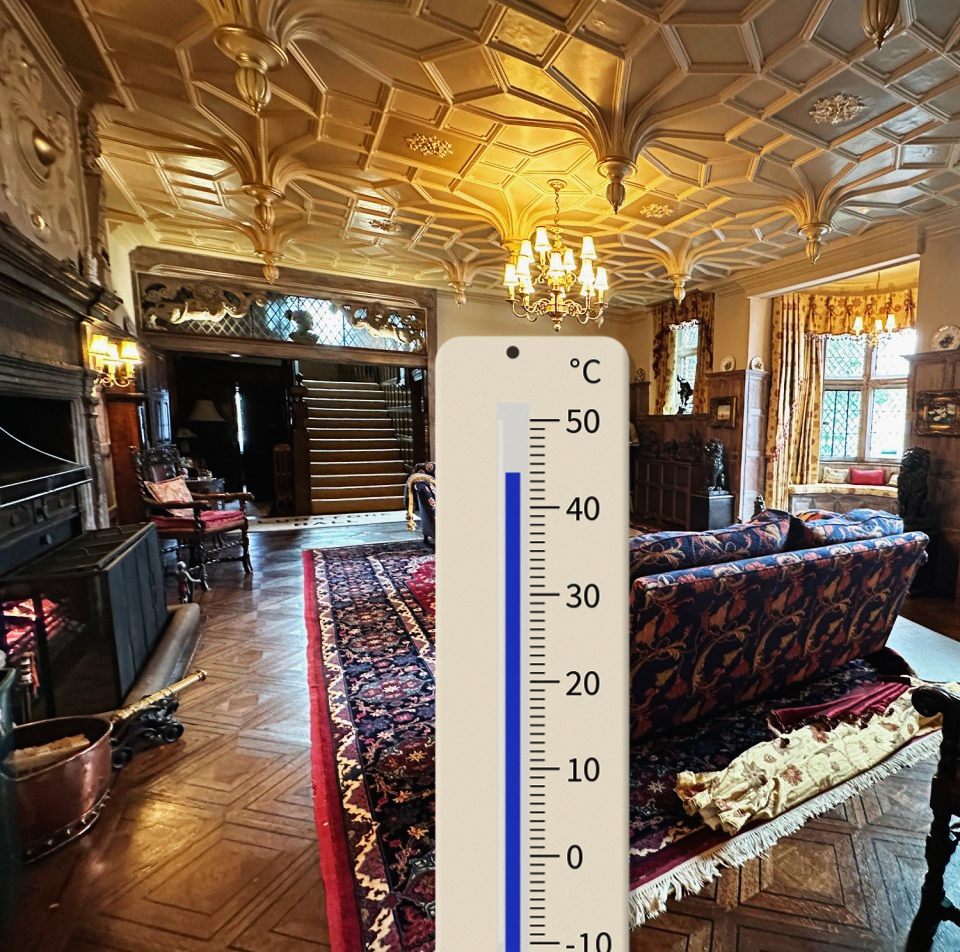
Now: 44
